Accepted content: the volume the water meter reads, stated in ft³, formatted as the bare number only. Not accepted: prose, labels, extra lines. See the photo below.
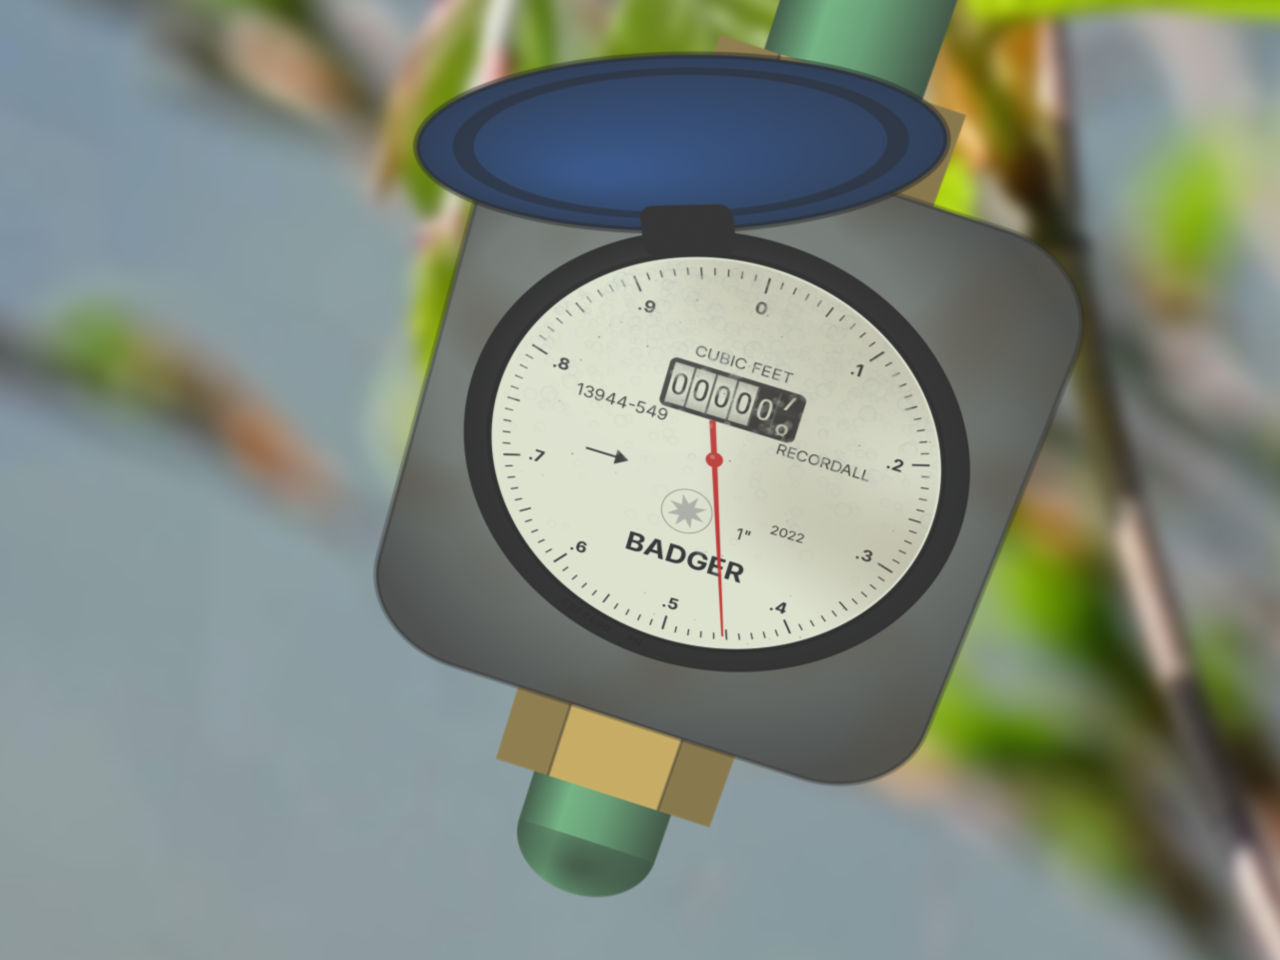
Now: 7.45
